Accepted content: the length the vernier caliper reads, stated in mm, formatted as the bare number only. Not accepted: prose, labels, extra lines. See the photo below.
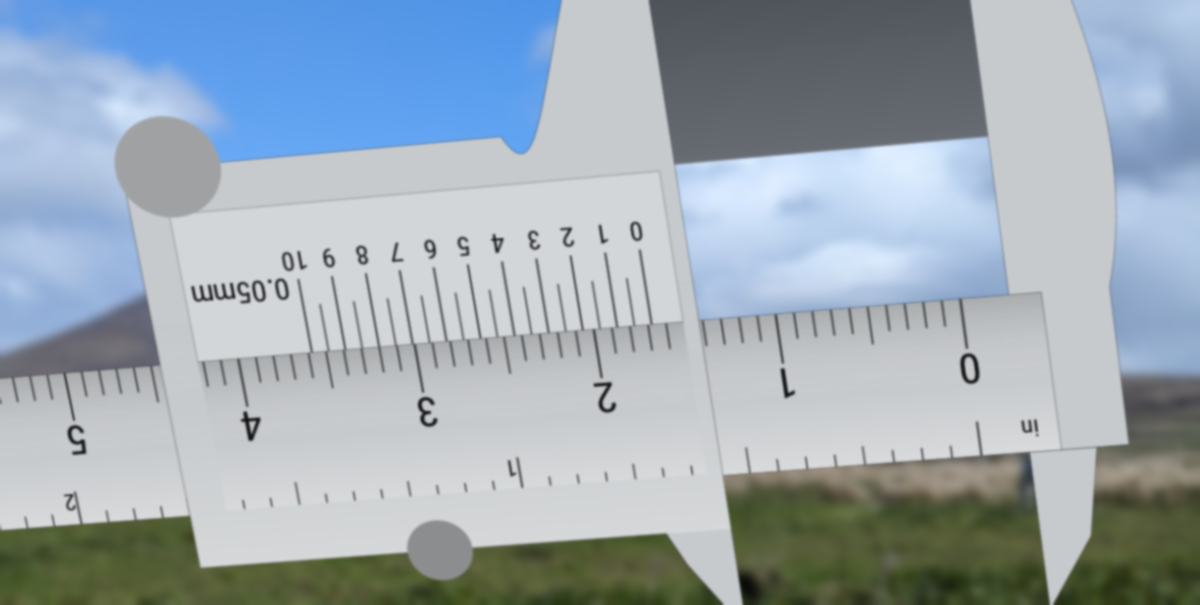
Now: 16.8
